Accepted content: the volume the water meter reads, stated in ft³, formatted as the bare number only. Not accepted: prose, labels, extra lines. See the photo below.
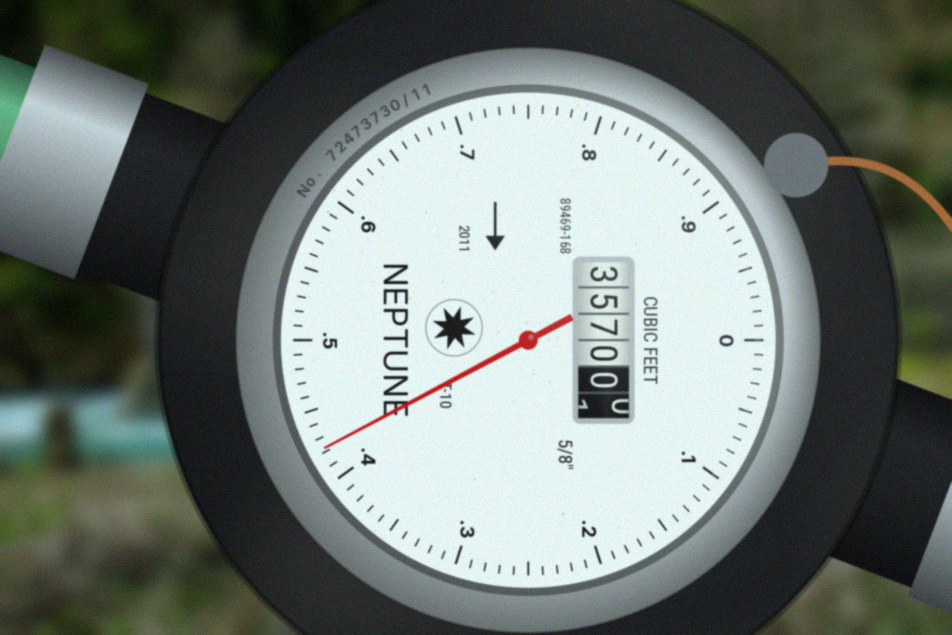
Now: 357000.42
